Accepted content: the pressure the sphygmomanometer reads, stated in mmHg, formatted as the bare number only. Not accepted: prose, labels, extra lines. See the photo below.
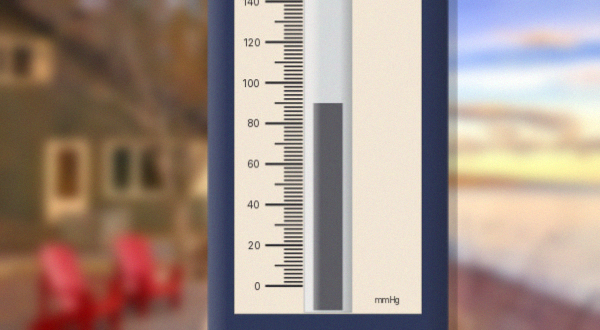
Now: 90
